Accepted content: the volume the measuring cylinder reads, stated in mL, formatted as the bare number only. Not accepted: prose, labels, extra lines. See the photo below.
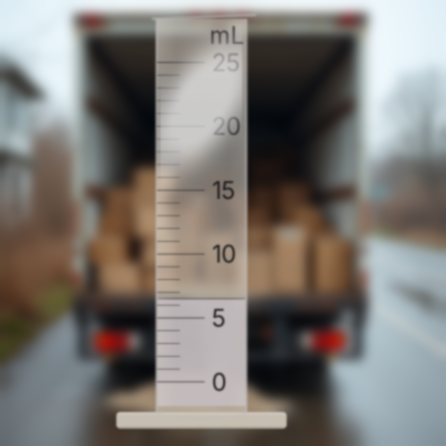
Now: 6.5
